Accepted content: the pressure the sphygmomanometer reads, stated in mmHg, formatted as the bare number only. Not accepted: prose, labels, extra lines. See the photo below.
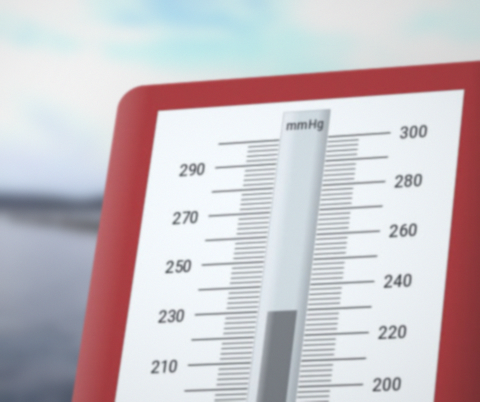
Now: 230
